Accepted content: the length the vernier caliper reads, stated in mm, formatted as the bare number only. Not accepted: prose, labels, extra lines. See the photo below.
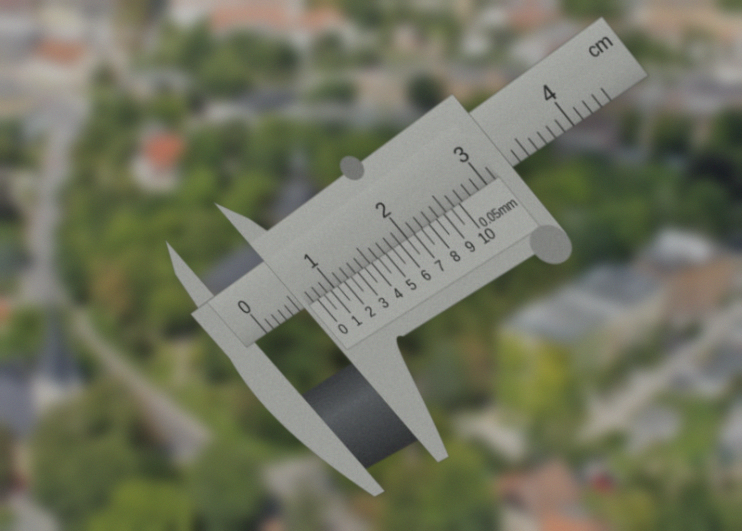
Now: 7.6
